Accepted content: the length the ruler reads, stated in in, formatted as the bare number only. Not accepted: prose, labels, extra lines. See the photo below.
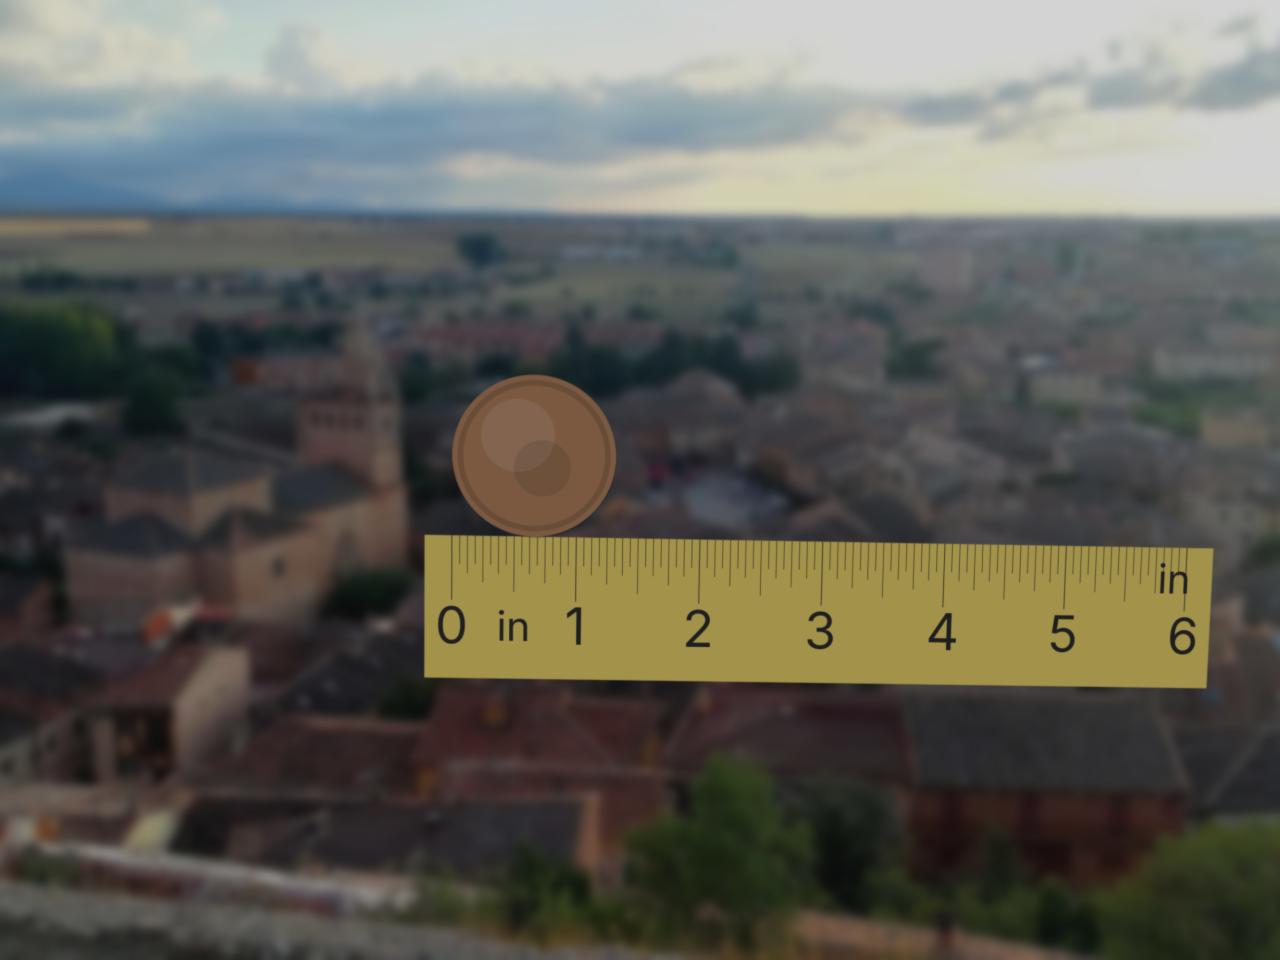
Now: 1.3125
